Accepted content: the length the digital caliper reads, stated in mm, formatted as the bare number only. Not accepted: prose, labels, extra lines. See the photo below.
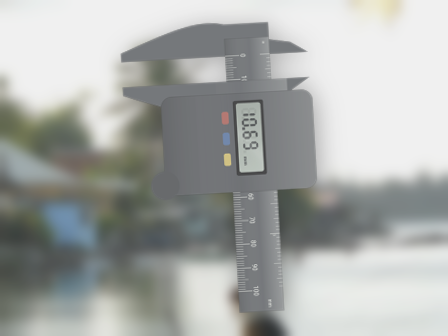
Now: 10.69
